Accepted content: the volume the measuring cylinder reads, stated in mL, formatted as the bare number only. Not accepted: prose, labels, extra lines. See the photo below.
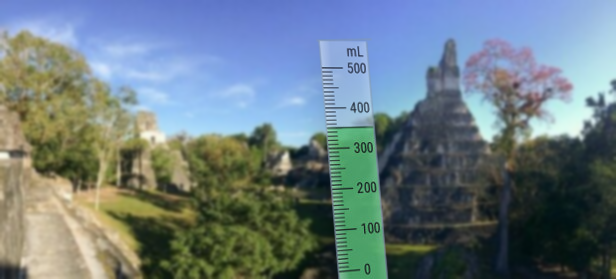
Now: 350
